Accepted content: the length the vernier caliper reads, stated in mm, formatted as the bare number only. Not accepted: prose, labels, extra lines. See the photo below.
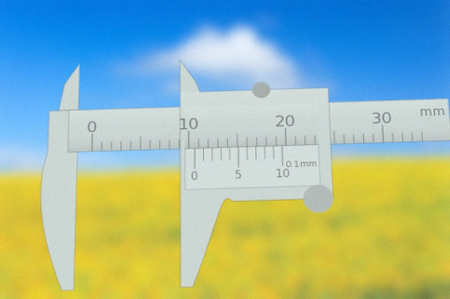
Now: 10.6
